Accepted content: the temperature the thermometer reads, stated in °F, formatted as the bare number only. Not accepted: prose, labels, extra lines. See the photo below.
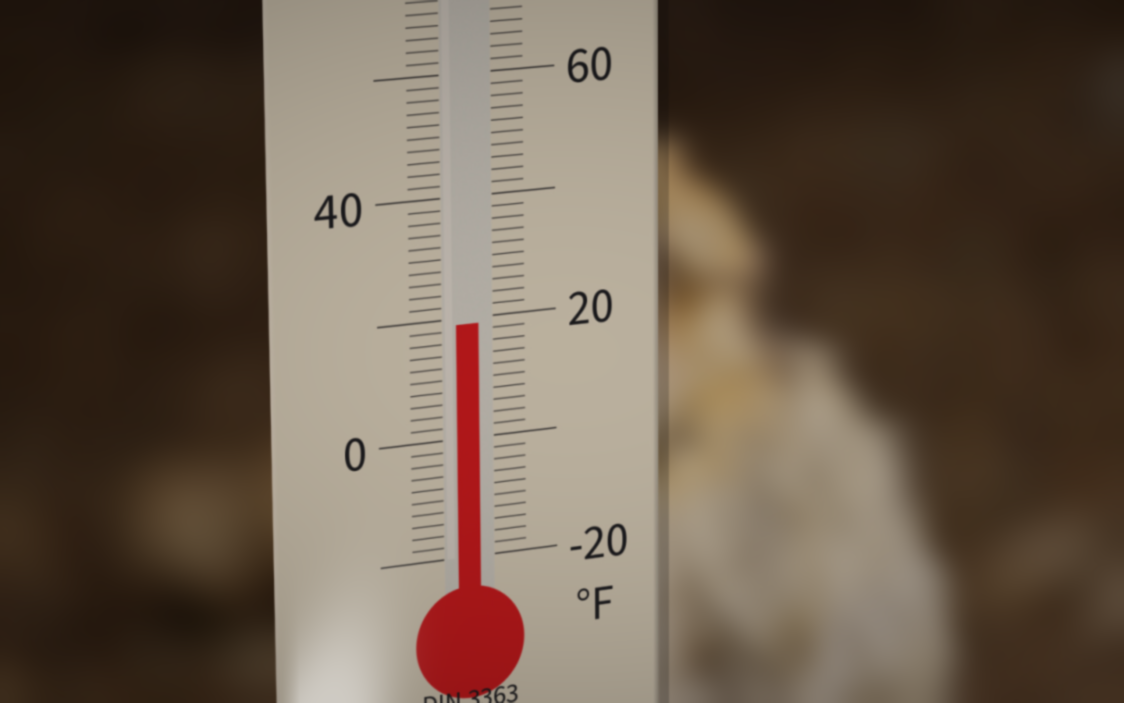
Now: 19
